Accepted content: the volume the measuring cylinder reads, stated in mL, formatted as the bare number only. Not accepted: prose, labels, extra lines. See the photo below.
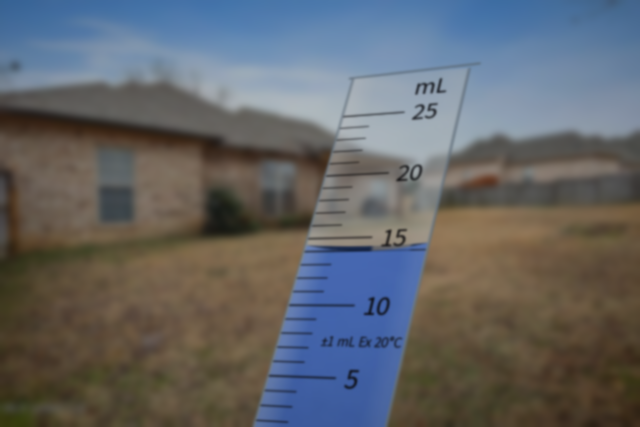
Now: 14
